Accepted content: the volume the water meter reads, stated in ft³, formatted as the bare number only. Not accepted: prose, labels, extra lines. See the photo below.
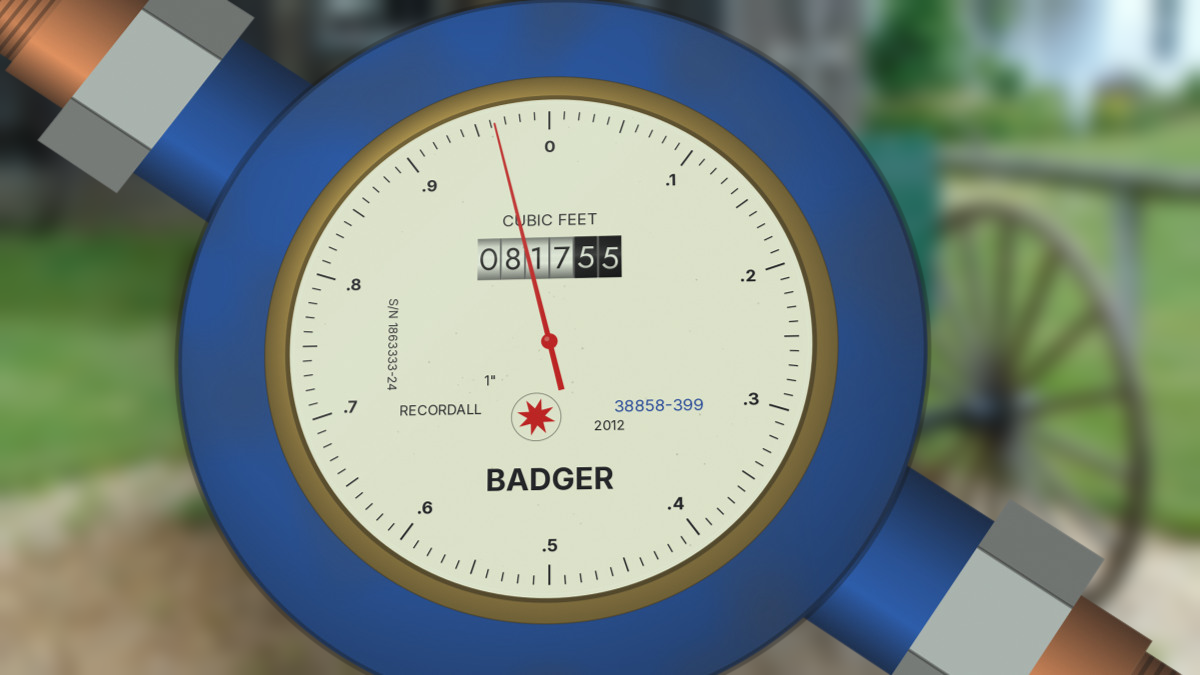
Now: 81754.96
